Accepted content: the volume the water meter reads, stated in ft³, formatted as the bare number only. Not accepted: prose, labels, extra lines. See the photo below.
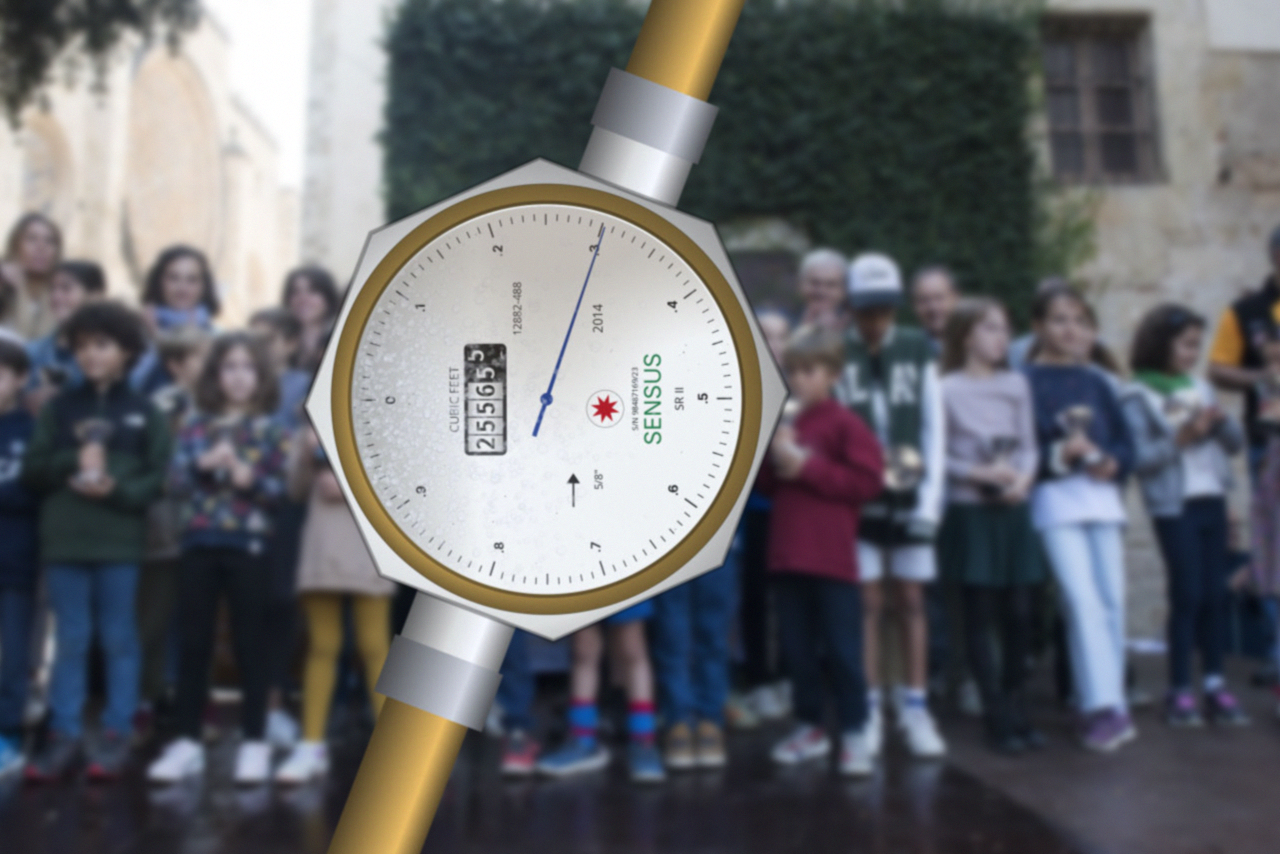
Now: 255655.30
